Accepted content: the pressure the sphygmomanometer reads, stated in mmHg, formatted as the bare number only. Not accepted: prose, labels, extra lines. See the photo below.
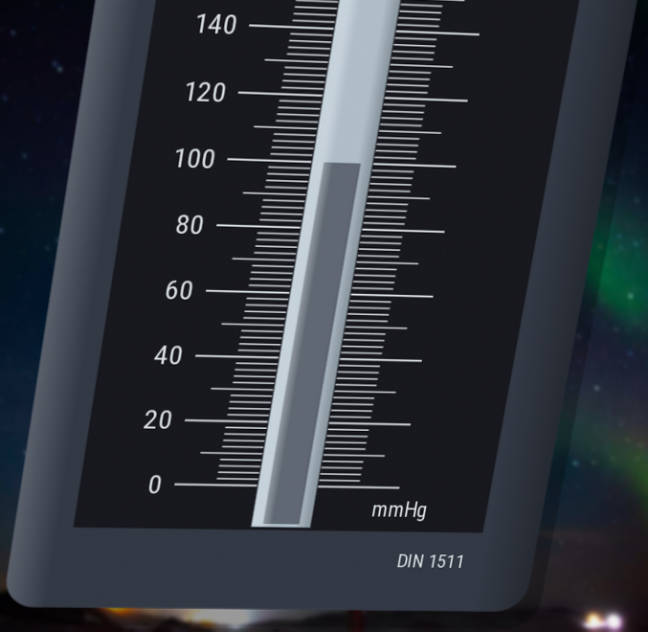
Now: 100
